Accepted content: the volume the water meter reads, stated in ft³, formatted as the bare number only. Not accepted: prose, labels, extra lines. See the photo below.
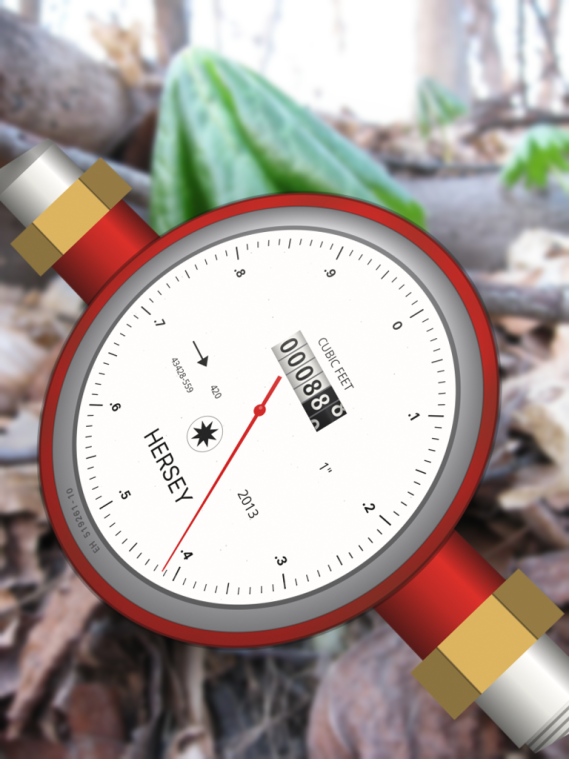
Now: 888.41
